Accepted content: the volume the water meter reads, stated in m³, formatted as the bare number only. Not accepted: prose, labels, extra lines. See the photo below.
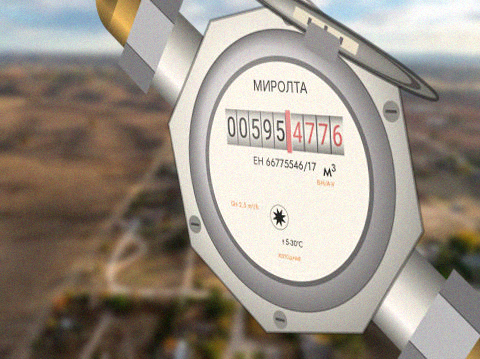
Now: 595.4776
